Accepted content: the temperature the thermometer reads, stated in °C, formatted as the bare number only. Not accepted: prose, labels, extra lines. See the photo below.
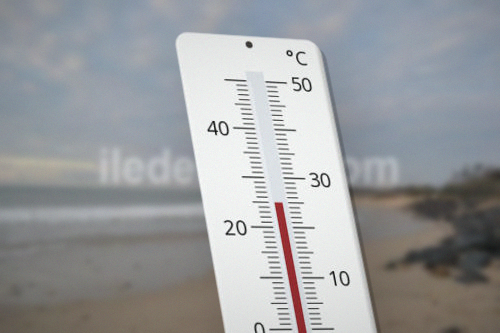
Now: 25
